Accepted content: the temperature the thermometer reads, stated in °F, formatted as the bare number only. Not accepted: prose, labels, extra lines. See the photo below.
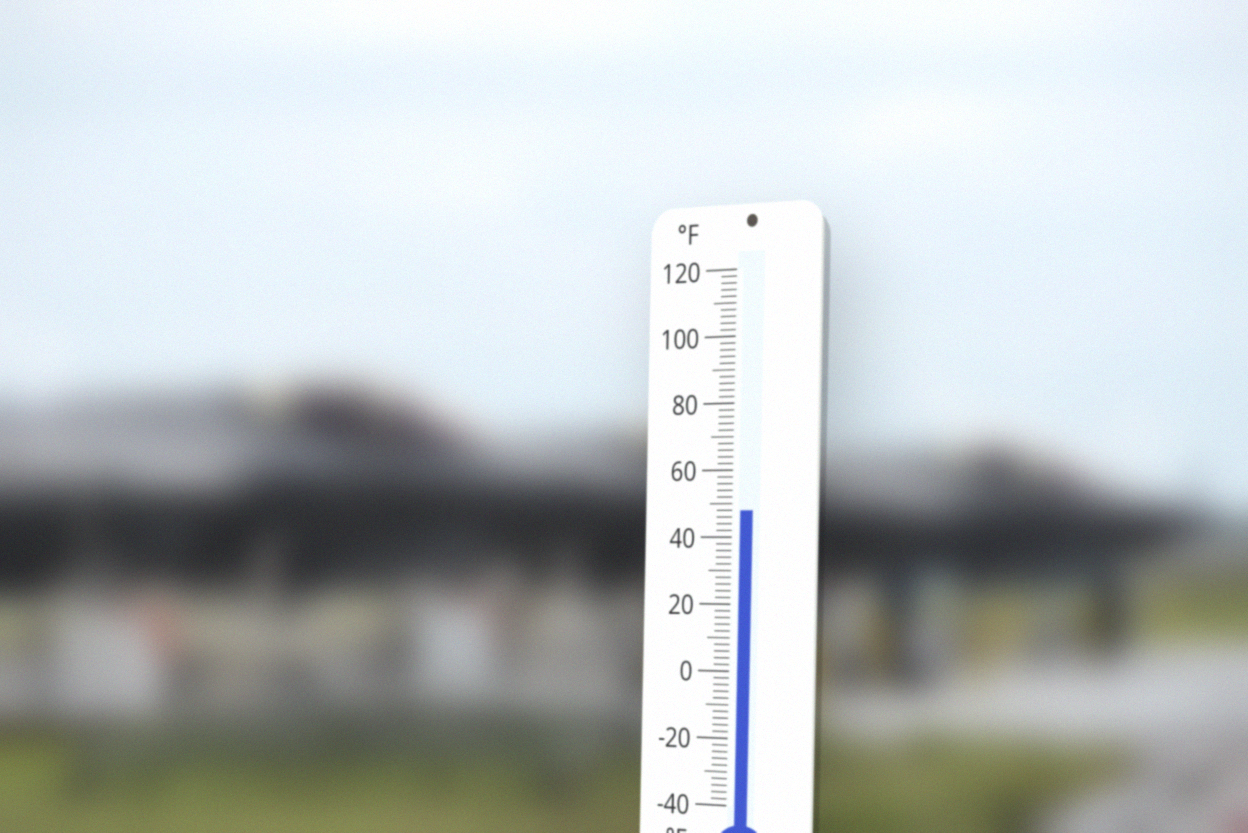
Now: 48
